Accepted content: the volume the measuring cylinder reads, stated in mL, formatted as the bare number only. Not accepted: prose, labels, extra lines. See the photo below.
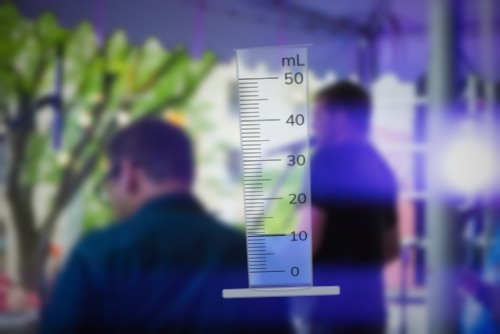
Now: 10
